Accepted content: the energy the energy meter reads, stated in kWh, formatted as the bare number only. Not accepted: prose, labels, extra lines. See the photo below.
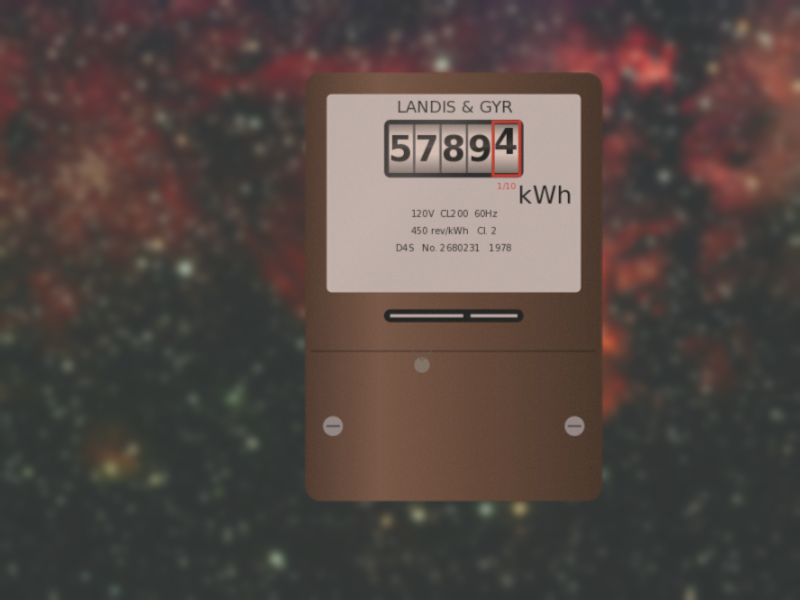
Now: 5789.4
